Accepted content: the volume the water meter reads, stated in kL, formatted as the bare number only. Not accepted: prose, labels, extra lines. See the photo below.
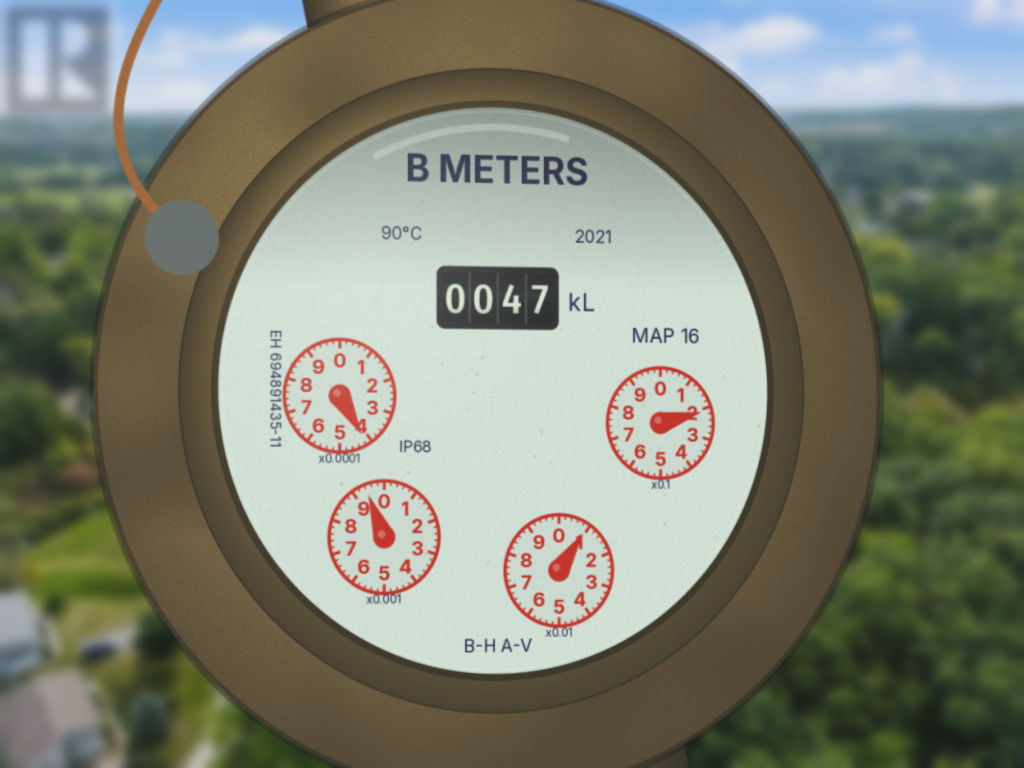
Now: 47.2094
